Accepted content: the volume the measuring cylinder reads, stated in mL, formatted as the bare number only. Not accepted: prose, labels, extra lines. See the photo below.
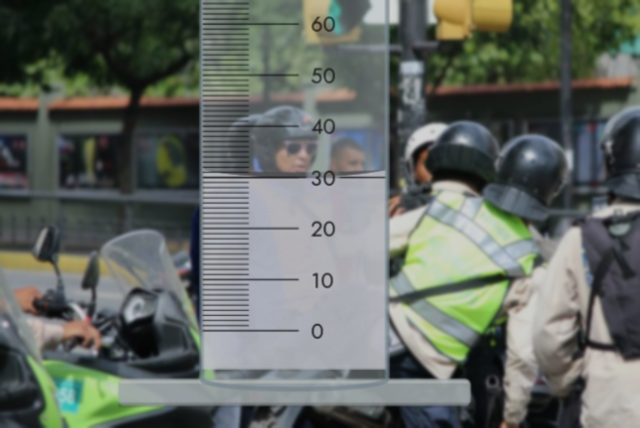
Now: 30
